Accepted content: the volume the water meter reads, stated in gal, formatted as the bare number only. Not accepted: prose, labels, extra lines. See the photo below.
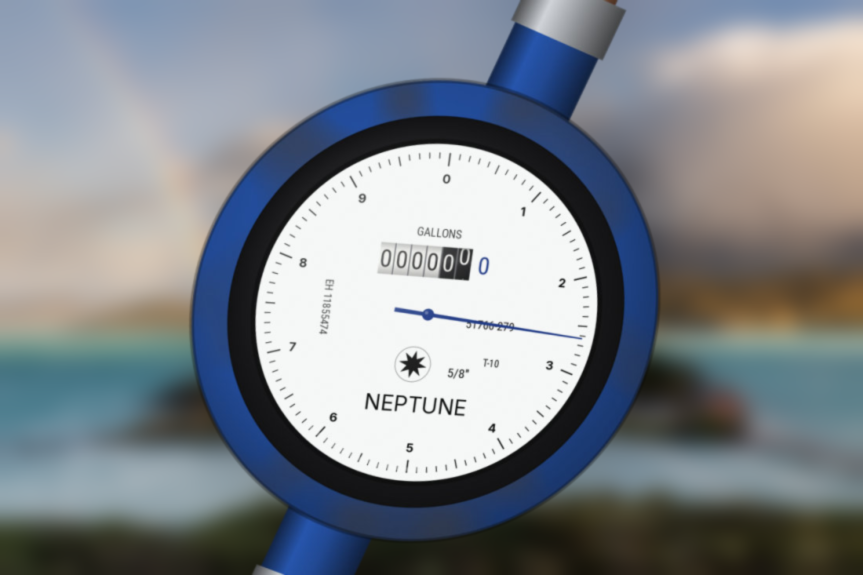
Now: 2.6
